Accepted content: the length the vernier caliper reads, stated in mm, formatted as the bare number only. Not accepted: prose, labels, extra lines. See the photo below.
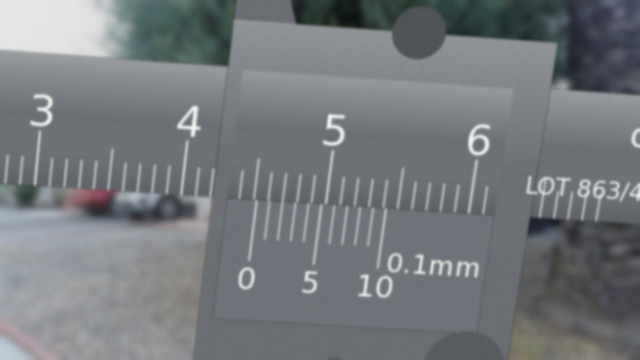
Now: 45.2
